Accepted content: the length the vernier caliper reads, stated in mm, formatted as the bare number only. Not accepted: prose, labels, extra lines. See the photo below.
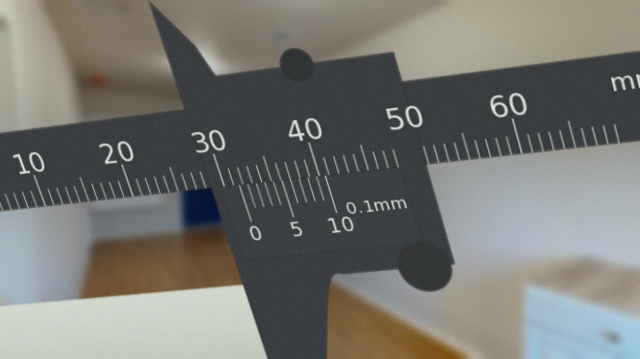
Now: 31.6
